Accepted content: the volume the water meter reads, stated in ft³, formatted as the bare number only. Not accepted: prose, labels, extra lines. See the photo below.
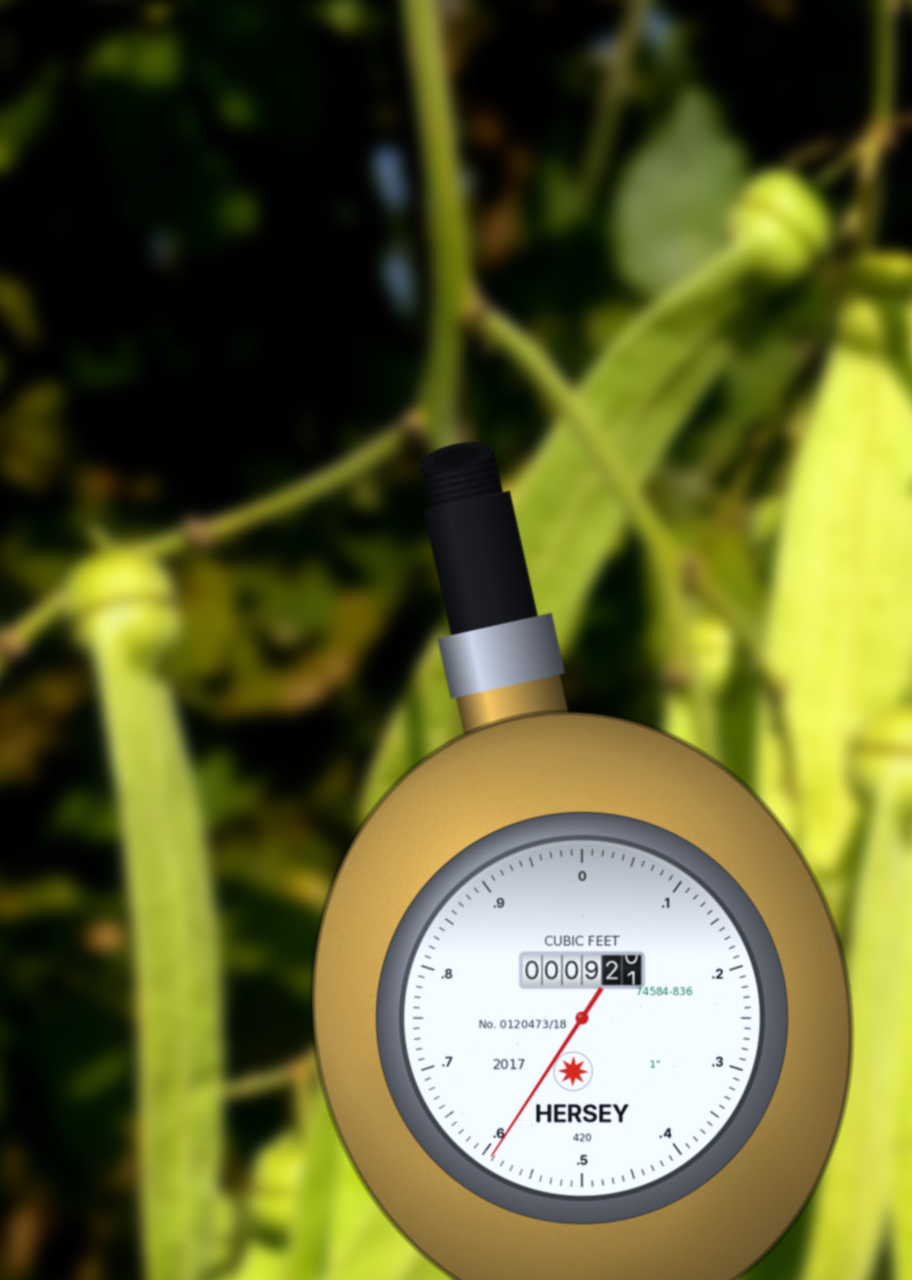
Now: 920.59
